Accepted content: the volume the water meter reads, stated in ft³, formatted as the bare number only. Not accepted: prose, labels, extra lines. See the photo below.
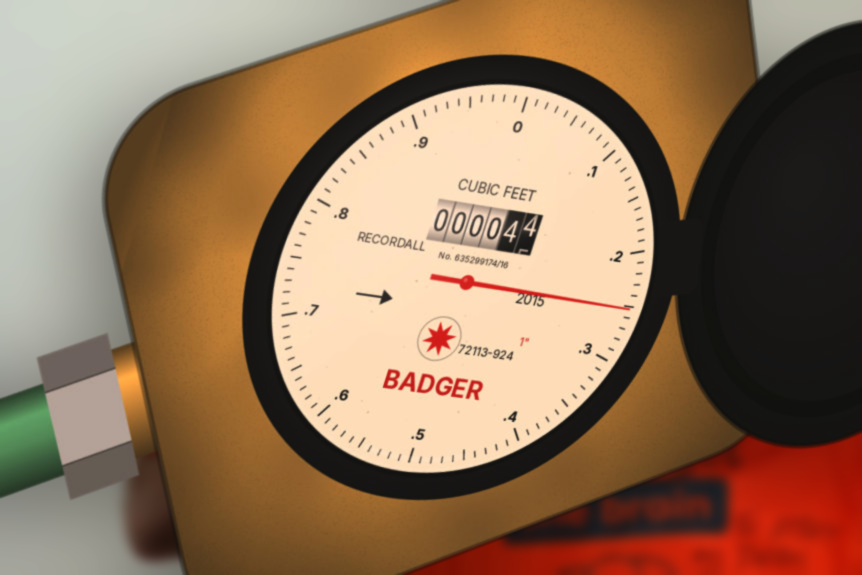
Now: 44.25
